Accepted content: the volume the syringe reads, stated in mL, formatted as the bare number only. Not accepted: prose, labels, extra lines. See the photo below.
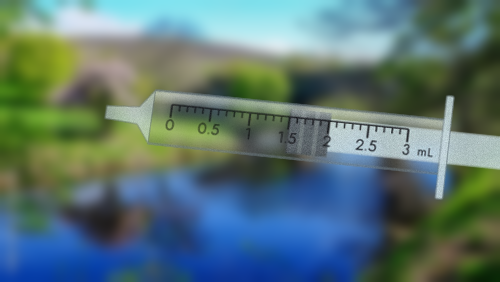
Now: 1.5
